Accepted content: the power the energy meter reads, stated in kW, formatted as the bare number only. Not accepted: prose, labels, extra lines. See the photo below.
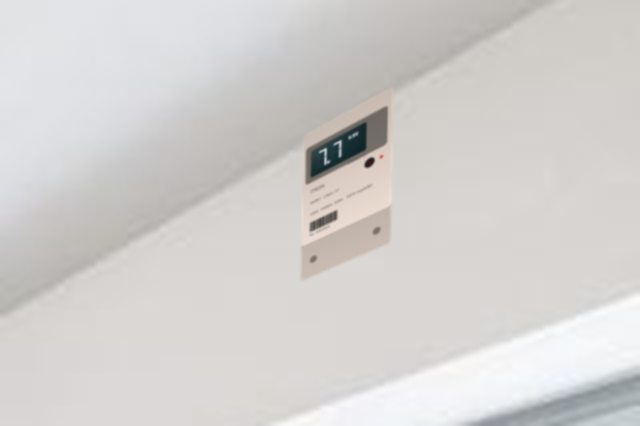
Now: 7.7
